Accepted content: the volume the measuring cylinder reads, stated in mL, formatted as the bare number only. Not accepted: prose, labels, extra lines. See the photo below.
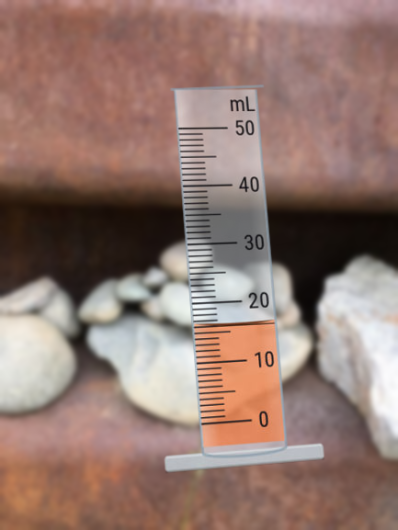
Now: 16
